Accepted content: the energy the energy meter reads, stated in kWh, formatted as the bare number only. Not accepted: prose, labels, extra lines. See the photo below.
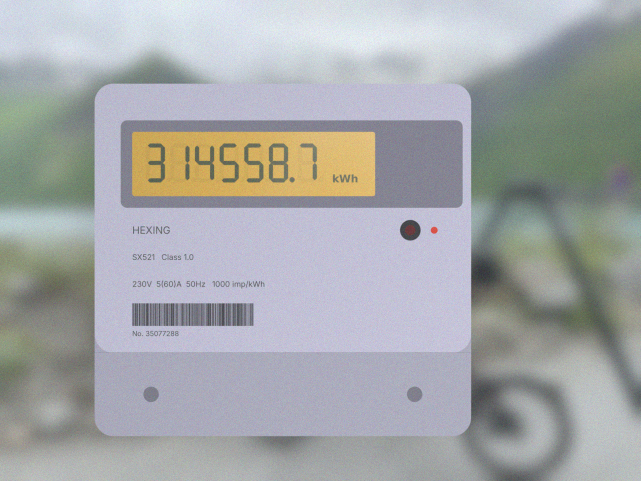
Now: 314558.7
